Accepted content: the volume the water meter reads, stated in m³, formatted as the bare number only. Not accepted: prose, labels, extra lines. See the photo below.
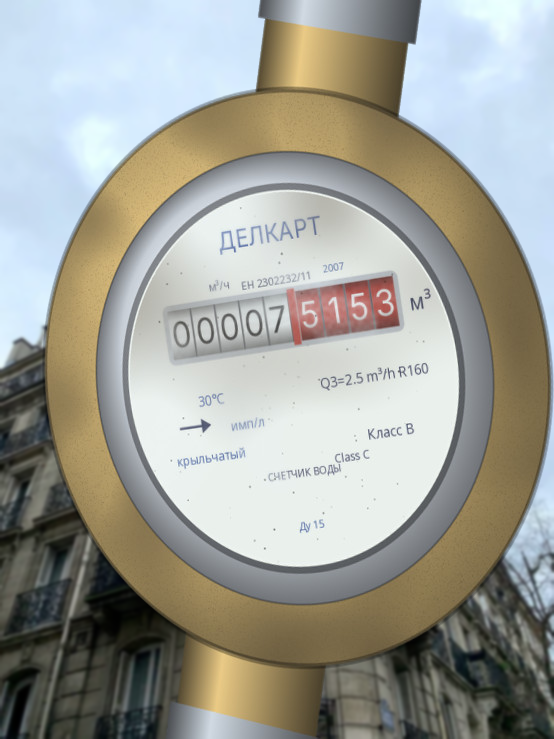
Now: 7.5153
